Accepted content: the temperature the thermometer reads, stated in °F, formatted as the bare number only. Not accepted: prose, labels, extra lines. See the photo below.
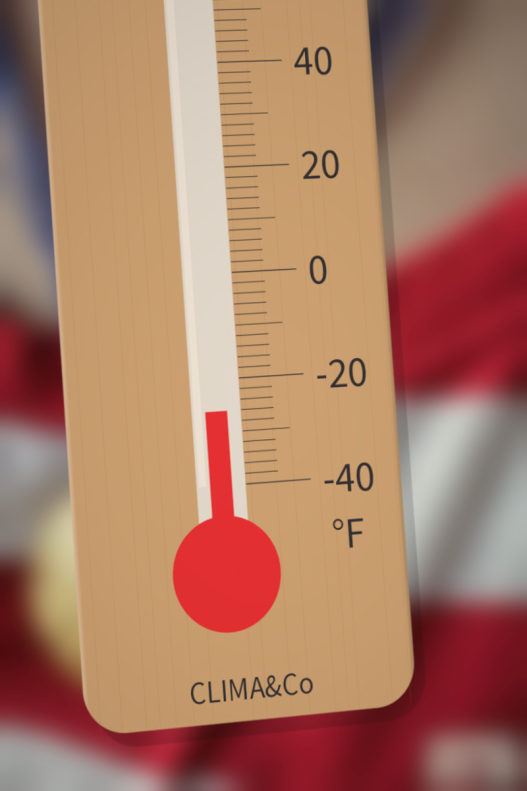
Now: -26
